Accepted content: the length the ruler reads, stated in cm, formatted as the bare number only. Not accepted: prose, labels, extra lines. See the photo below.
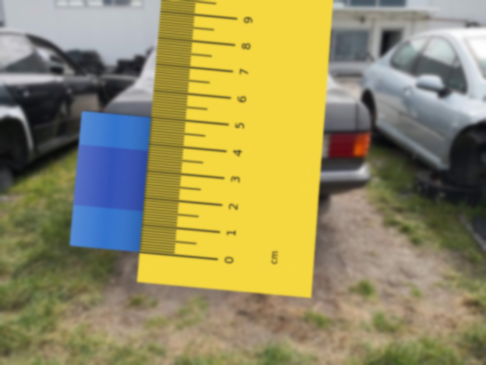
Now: 5
